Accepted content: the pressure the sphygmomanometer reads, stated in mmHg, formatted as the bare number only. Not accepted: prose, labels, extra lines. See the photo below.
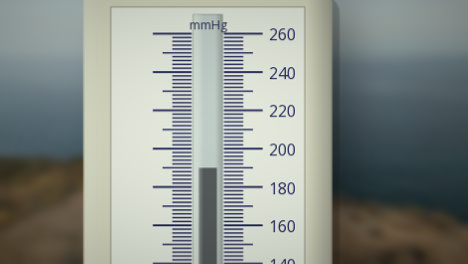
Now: 190
